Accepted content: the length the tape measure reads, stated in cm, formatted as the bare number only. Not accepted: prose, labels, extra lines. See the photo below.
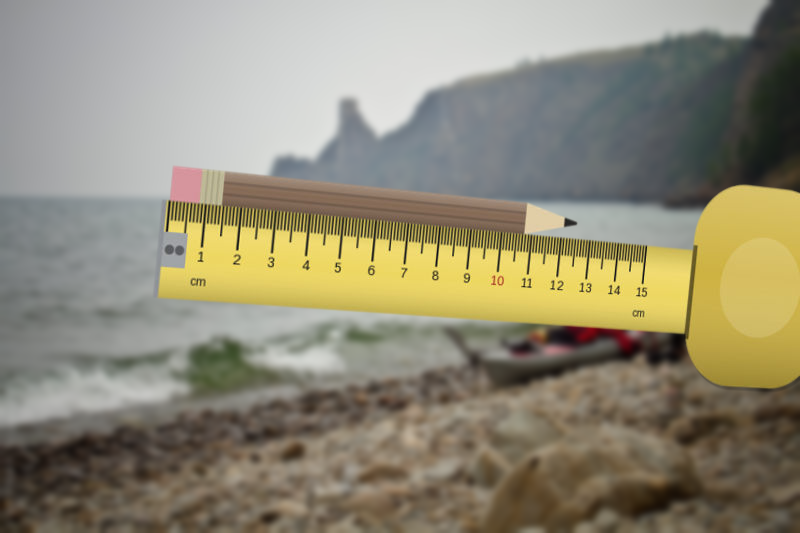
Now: 12.5
